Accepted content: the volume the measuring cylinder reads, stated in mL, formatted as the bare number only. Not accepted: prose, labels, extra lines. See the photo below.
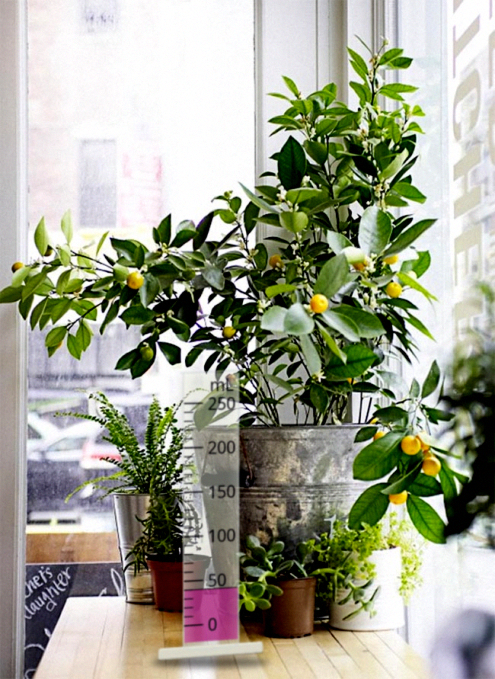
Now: 40
